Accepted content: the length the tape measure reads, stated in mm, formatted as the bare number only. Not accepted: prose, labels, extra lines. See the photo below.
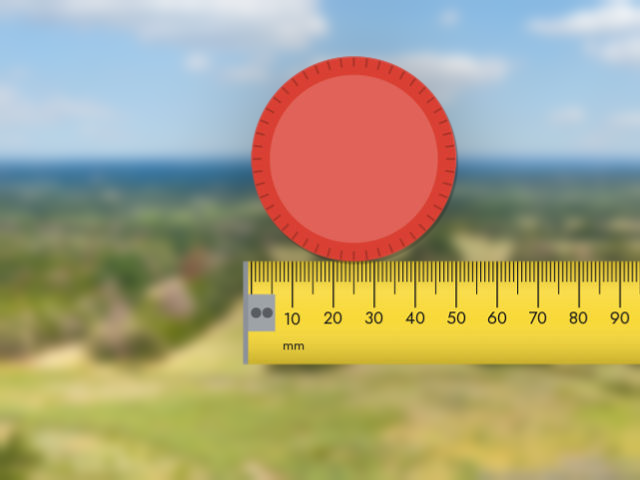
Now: 50
